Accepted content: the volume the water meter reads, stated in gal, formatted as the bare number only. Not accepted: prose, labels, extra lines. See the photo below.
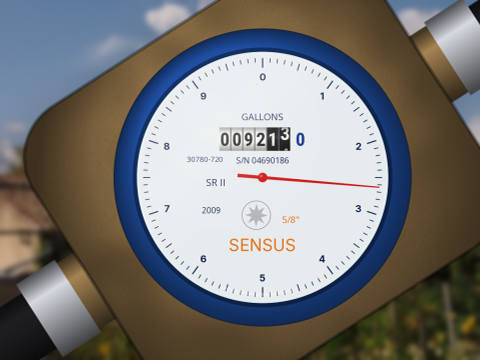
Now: 92132.6
